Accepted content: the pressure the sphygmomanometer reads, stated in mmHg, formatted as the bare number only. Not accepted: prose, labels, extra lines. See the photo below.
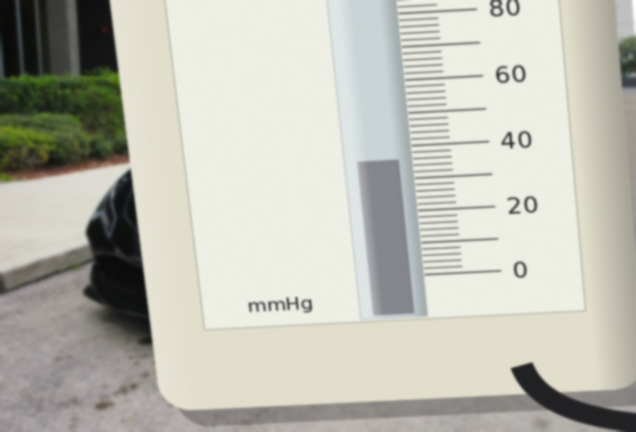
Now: 36
